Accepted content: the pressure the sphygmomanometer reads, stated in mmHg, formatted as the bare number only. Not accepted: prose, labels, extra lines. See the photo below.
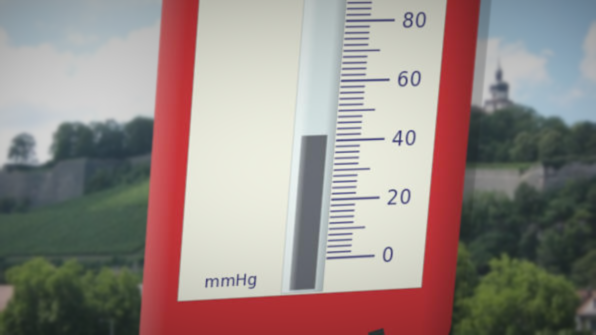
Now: 42
